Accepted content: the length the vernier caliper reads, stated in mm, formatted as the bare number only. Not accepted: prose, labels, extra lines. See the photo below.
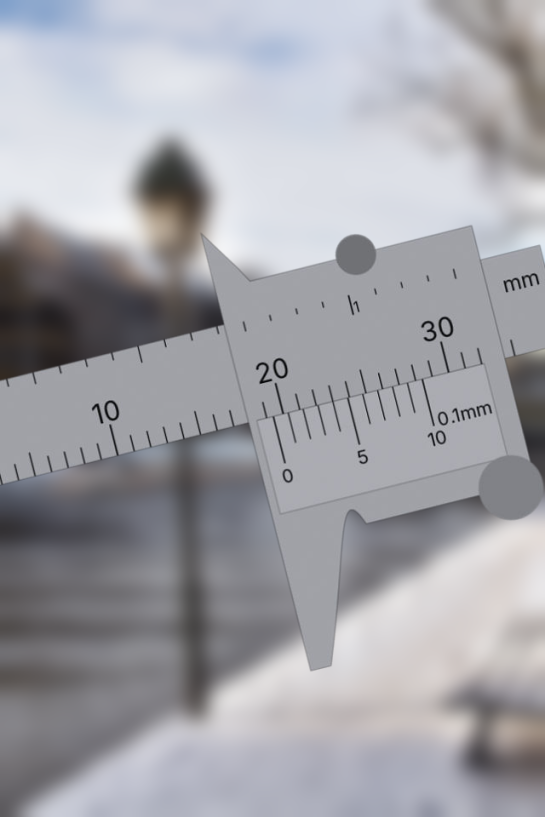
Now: 19.4
